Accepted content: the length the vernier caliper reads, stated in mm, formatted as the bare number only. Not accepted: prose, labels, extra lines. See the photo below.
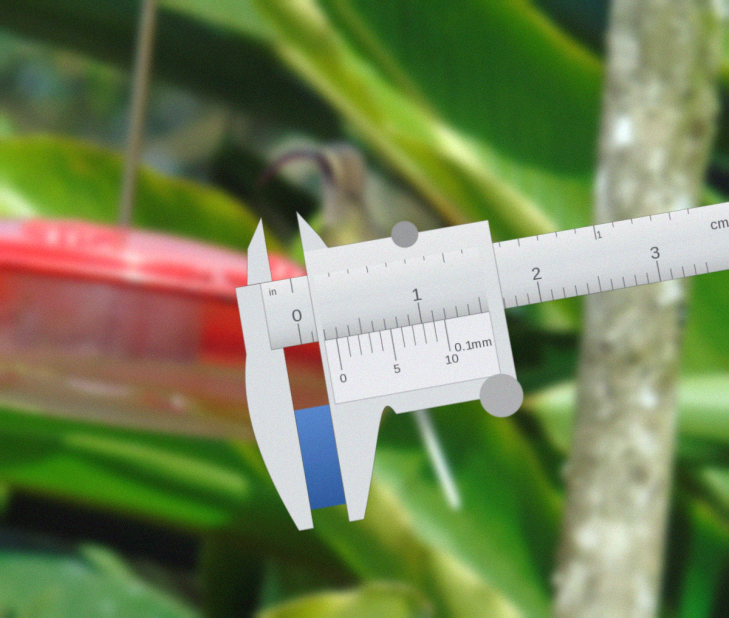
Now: 2.9
